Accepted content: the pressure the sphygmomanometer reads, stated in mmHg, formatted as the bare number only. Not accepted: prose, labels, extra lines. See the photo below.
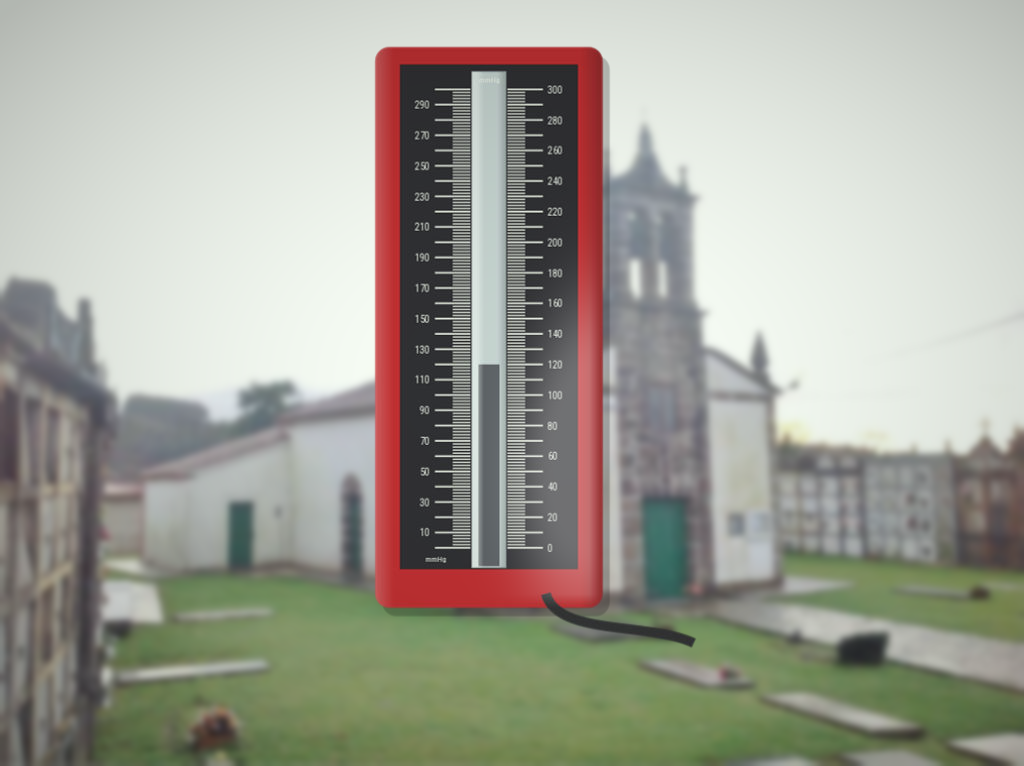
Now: 120
